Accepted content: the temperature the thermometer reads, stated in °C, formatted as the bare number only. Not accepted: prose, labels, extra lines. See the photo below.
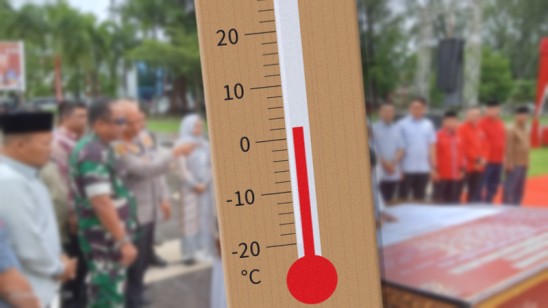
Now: 2
